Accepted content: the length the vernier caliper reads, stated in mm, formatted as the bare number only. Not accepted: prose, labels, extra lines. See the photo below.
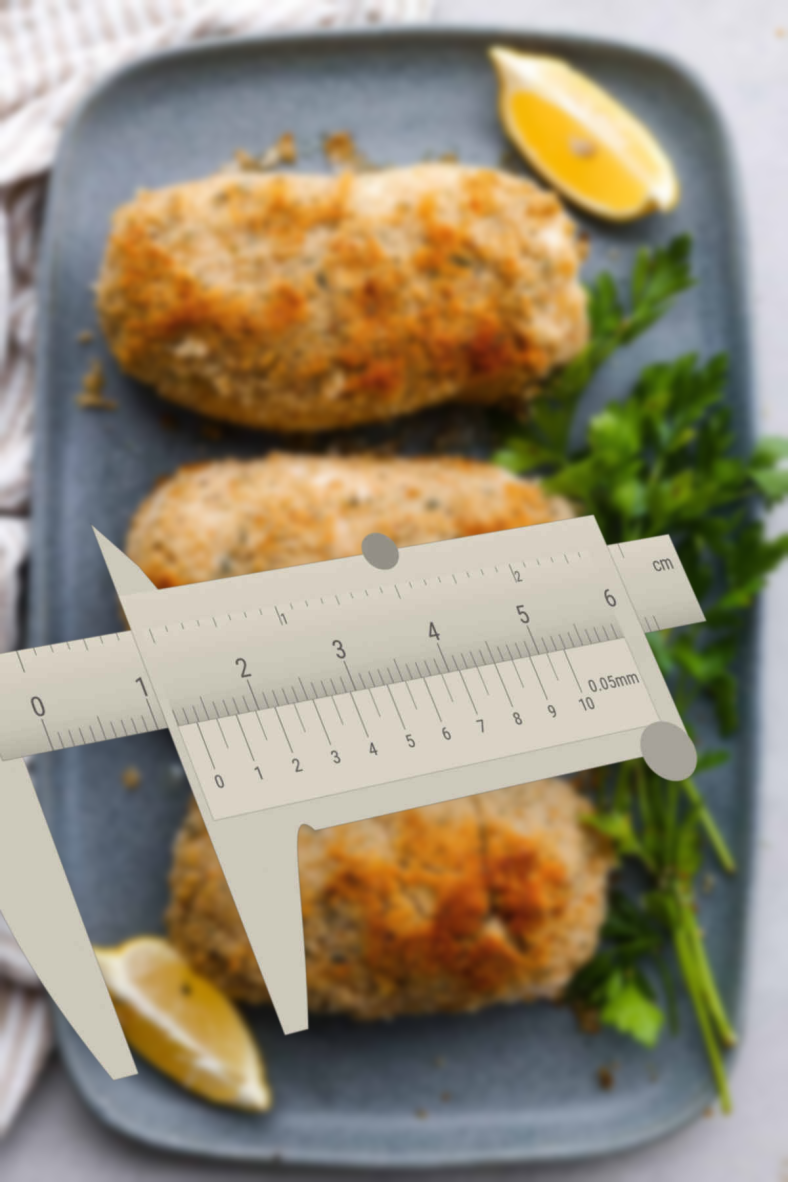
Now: 13.8
